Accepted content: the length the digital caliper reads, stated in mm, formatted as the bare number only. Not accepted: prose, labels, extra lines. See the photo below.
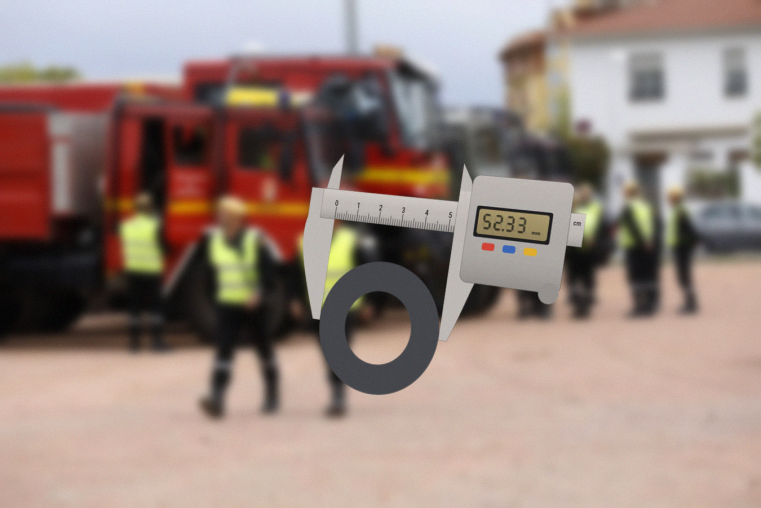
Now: 52.33
